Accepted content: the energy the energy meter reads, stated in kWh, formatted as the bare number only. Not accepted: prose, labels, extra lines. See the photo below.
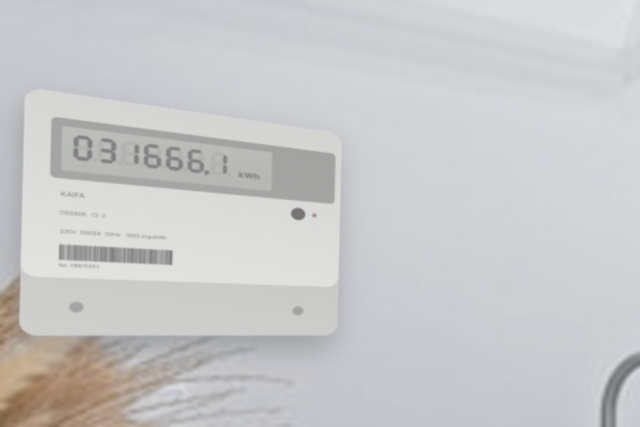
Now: 31666.1
